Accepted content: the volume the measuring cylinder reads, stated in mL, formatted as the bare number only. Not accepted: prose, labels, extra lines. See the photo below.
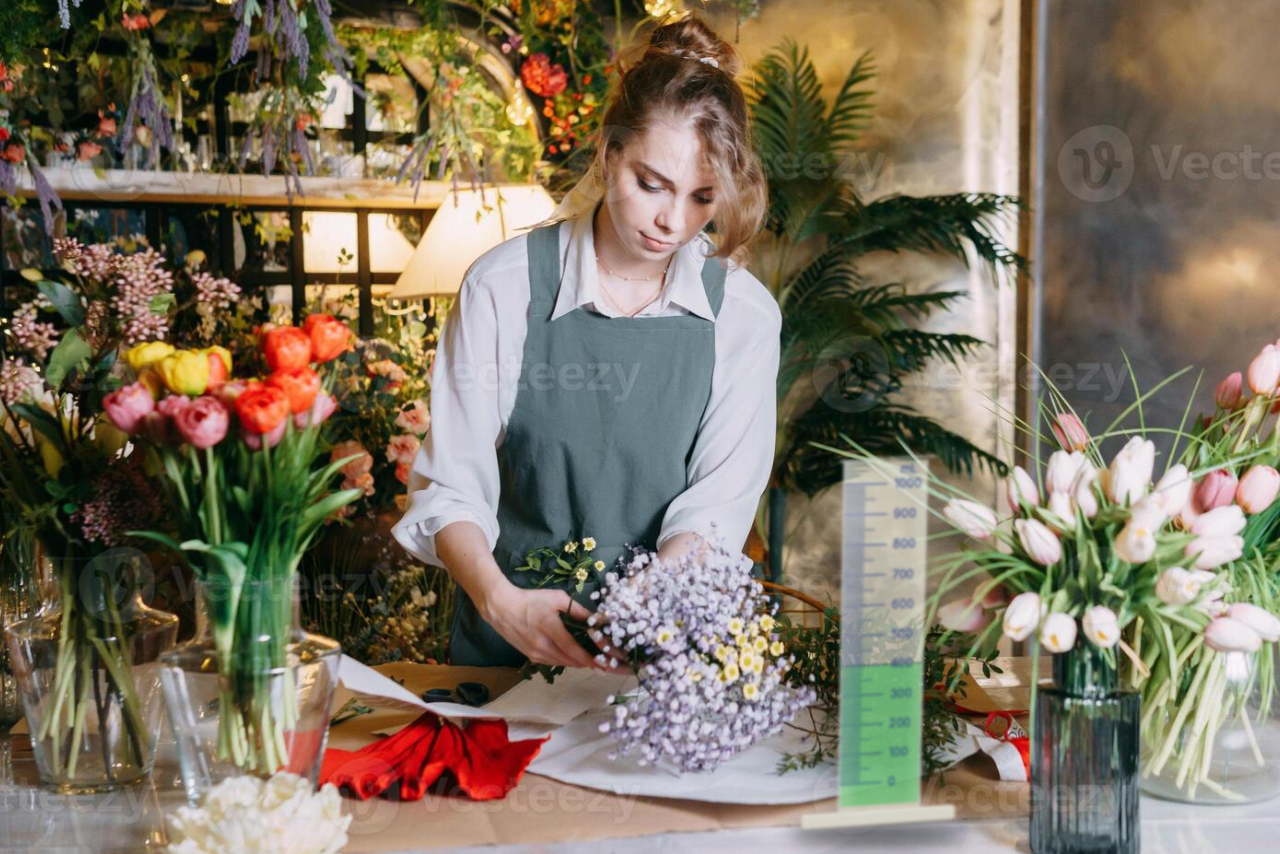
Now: 400
